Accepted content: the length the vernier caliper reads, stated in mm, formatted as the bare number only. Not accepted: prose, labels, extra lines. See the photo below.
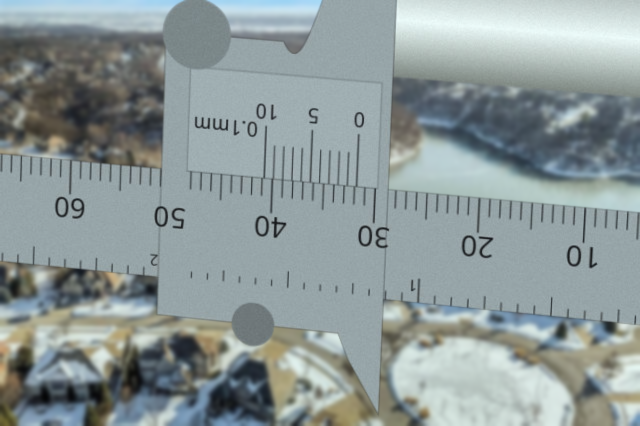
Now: 31.8
